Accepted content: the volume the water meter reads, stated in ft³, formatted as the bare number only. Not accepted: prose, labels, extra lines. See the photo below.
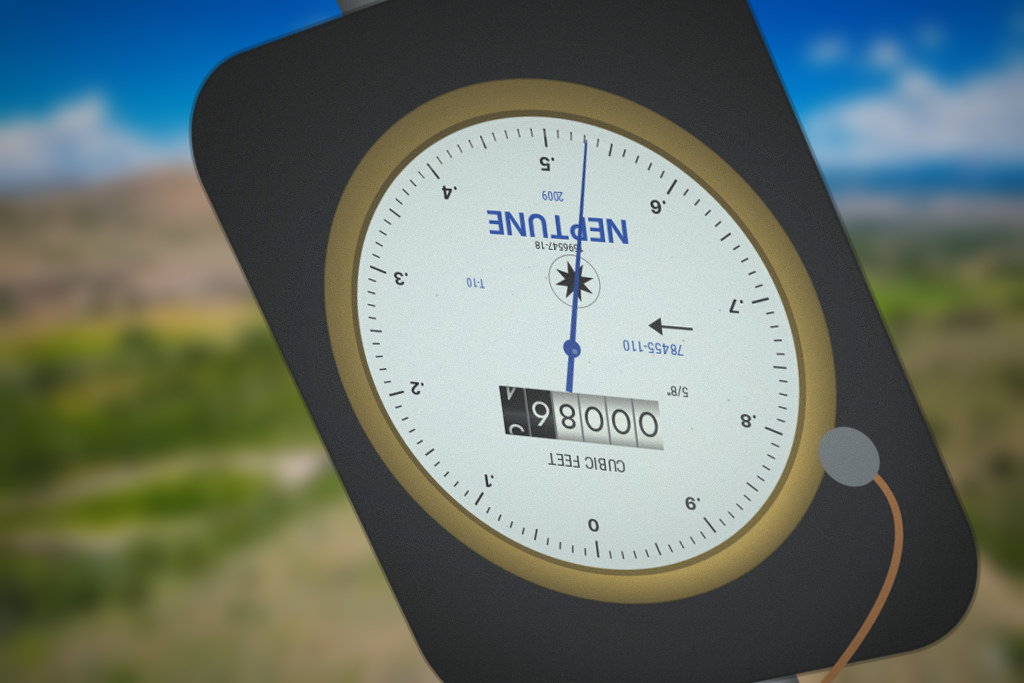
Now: 863.53
